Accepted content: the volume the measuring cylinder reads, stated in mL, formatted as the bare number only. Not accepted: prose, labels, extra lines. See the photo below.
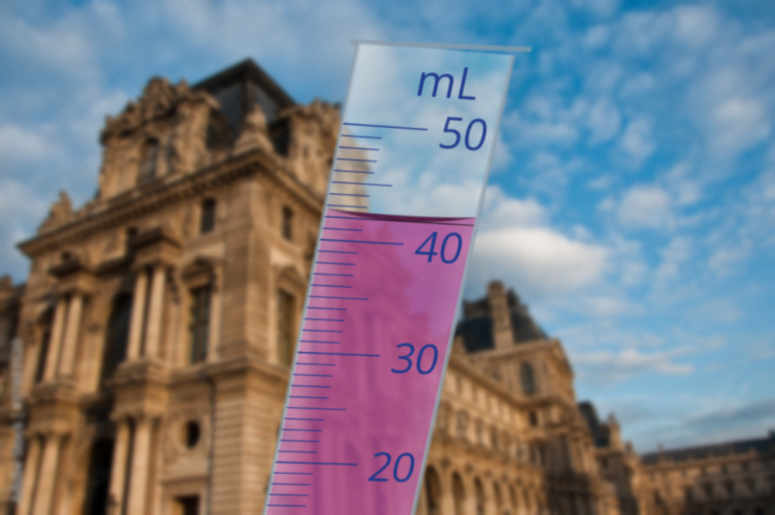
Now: 42
